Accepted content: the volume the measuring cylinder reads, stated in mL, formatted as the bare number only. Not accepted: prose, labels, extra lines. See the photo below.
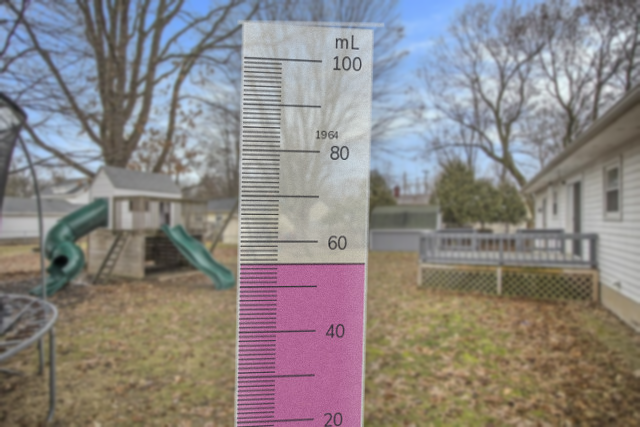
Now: 55
